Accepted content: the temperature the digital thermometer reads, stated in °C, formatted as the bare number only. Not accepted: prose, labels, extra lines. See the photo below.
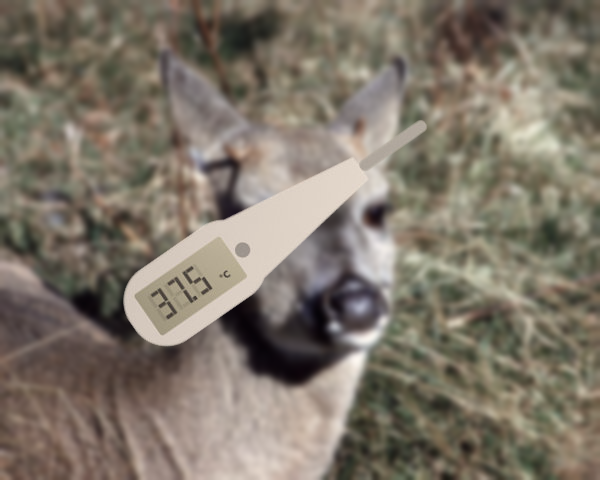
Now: 37.5
